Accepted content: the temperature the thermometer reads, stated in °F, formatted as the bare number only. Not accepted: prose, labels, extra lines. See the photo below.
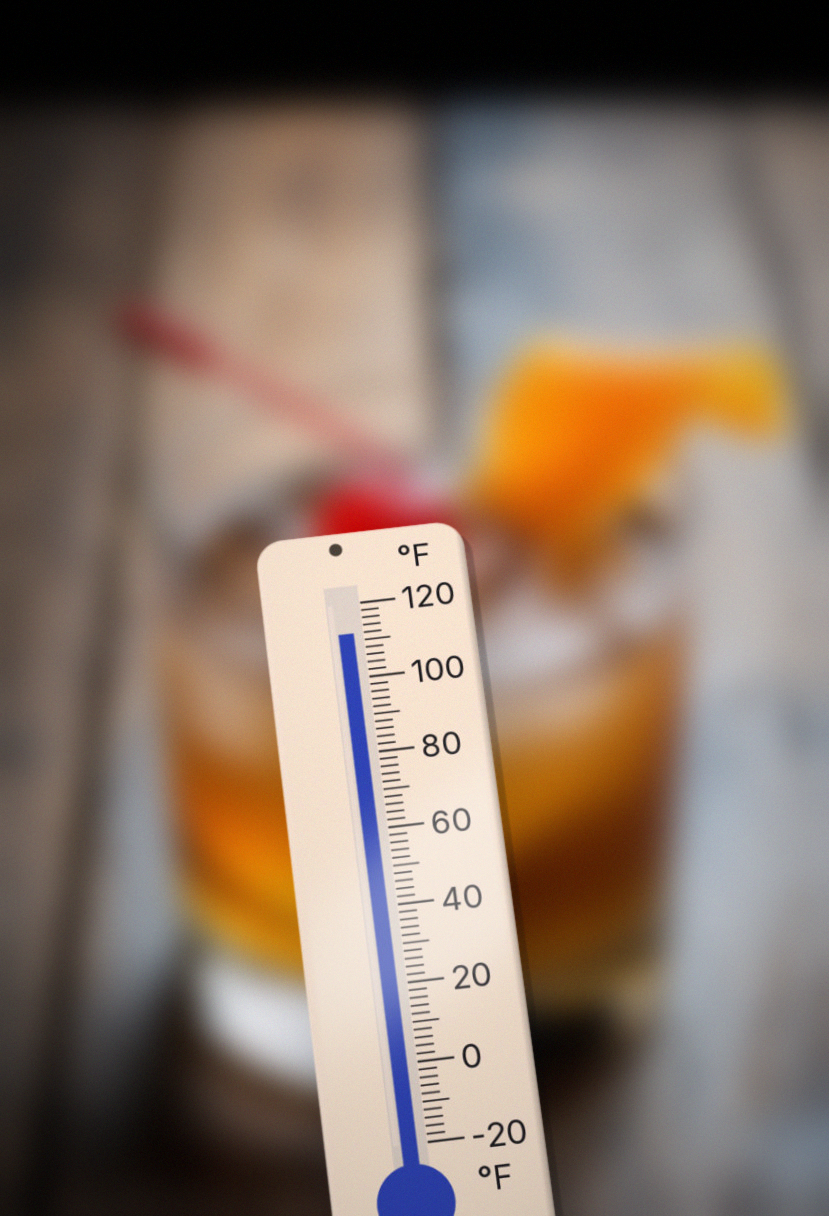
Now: 112
